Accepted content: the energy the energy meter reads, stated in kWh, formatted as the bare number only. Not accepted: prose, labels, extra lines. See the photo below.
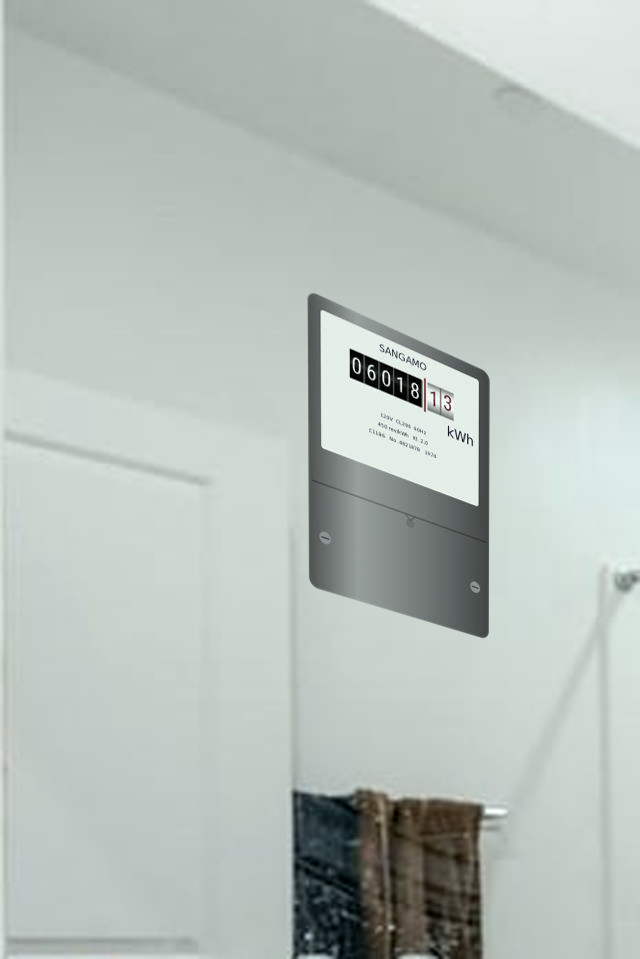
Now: 6018.13
